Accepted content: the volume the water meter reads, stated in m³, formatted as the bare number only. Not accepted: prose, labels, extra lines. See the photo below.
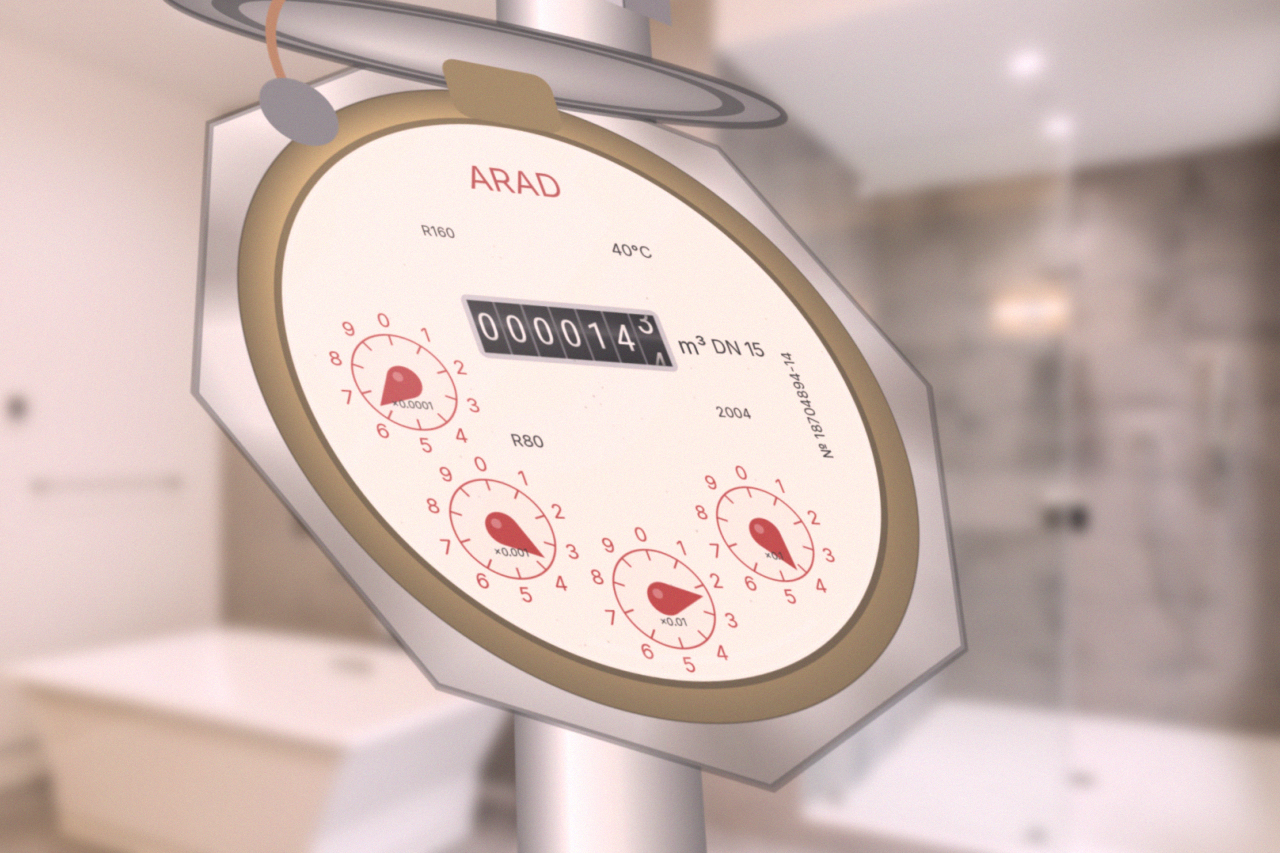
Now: 143.4236
